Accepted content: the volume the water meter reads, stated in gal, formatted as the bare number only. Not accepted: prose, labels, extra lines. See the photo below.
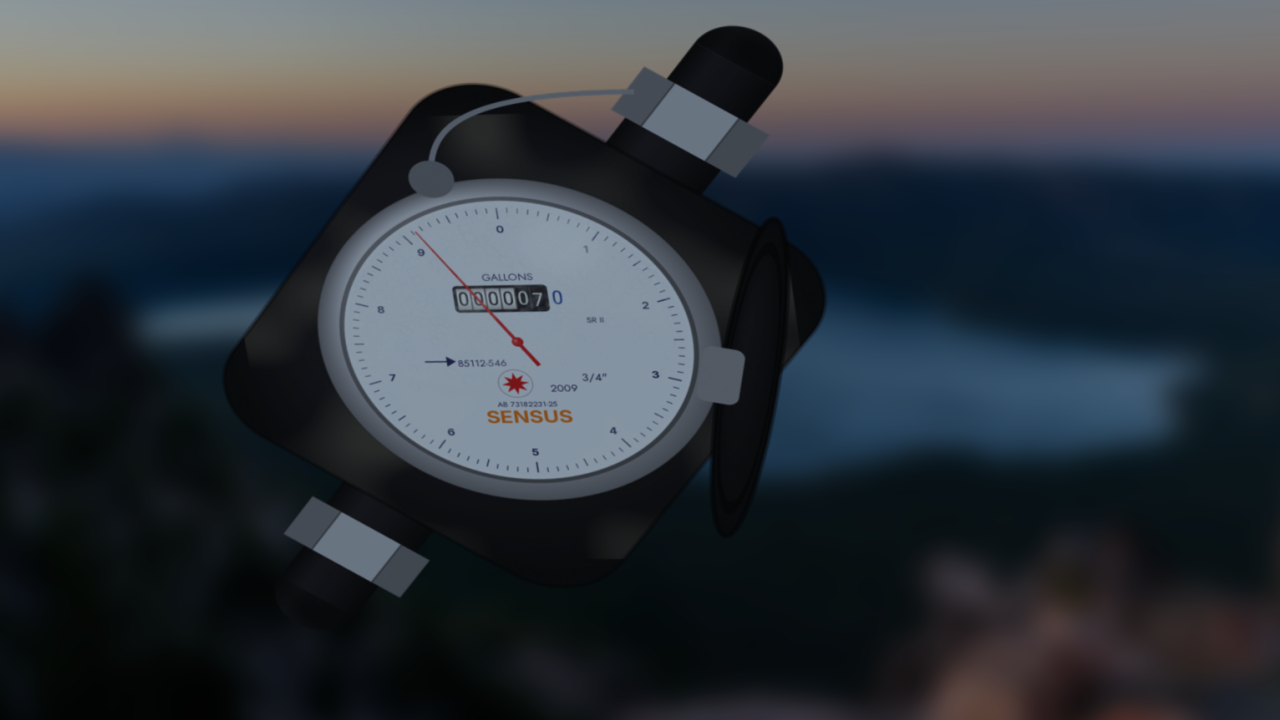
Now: 69.1
